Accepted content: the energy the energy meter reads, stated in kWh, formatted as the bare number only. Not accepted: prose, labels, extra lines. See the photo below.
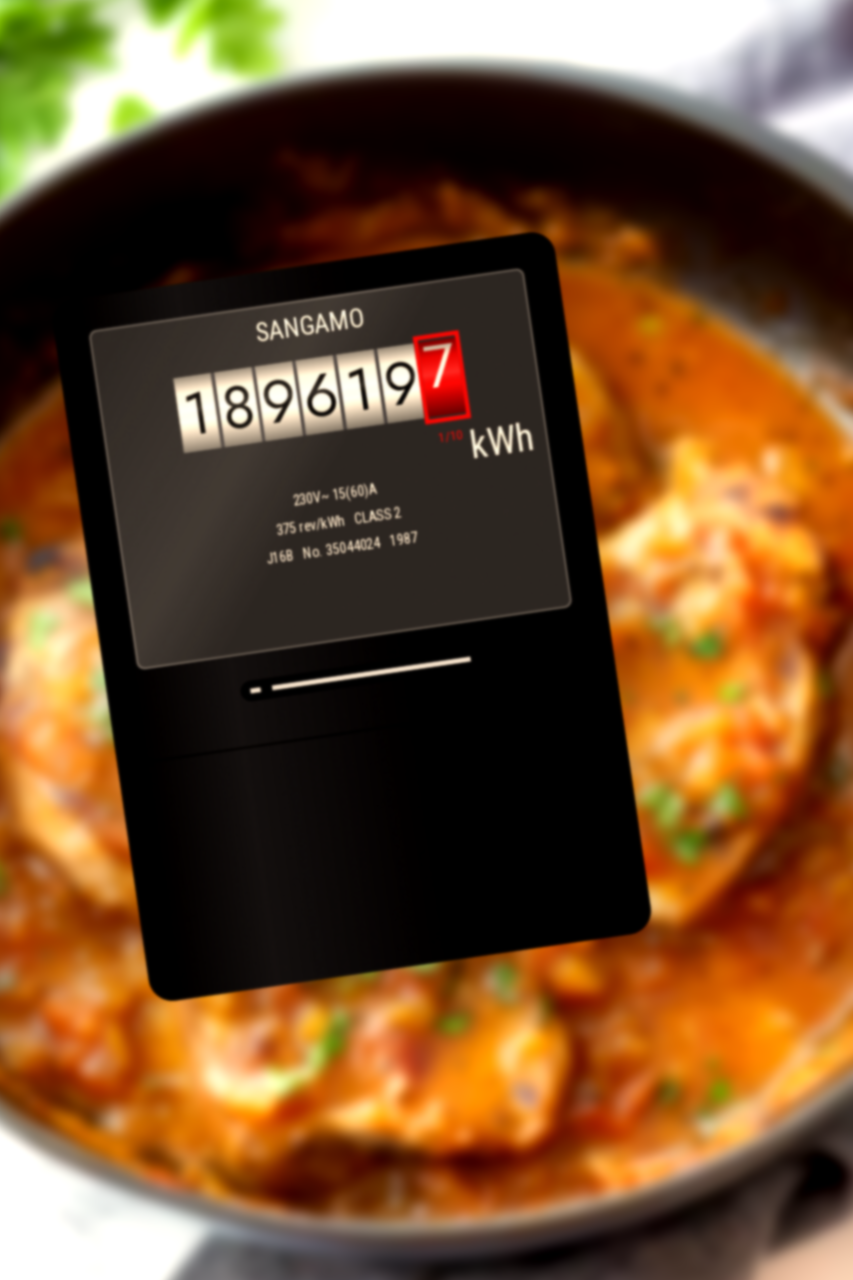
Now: 189619.7
